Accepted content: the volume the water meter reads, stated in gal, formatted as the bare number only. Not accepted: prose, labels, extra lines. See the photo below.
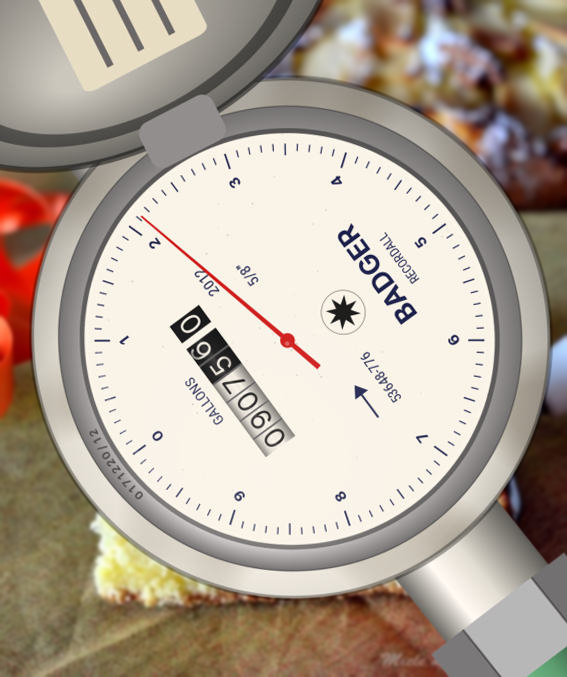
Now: 907562.1
